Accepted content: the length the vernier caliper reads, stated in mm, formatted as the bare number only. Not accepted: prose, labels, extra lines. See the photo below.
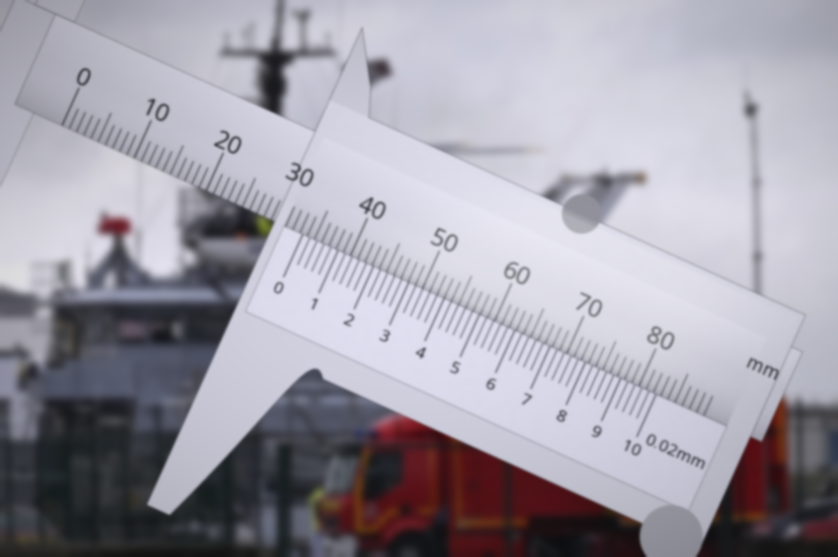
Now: 33.4
